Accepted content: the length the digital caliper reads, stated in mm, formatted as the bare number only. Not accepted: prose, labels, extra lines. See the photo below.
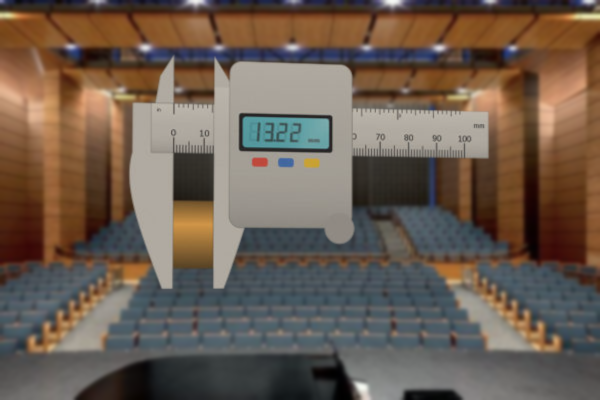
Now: 13.22
